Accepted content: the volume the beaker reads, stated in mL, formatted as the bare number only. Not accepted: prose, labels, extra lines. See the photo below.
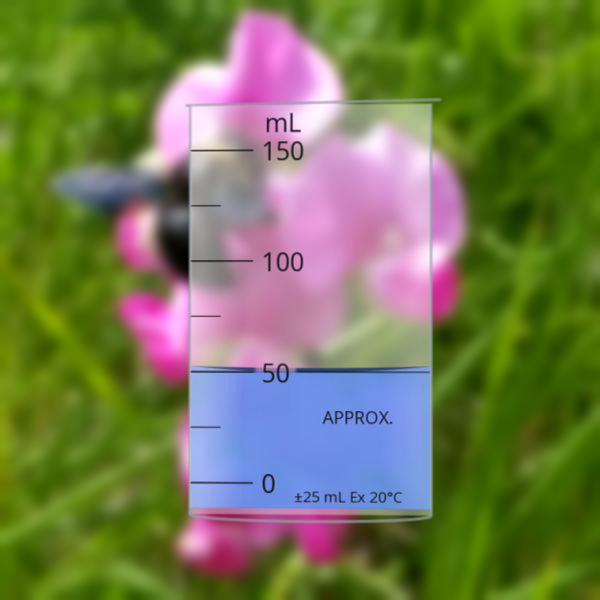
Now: 50
